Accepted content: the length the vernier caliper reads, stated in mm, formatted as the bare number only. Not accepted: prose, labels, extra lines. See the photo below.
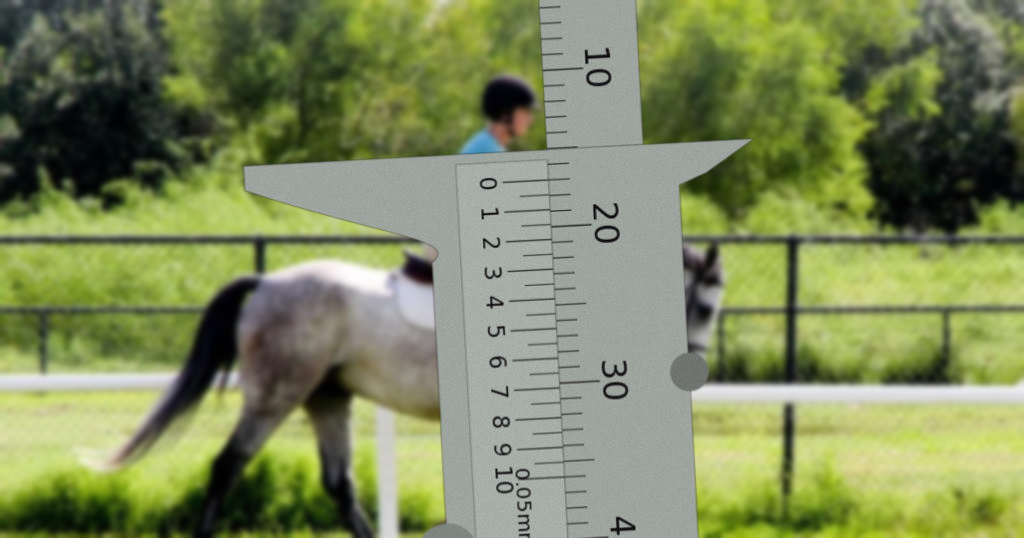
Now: 17.0
